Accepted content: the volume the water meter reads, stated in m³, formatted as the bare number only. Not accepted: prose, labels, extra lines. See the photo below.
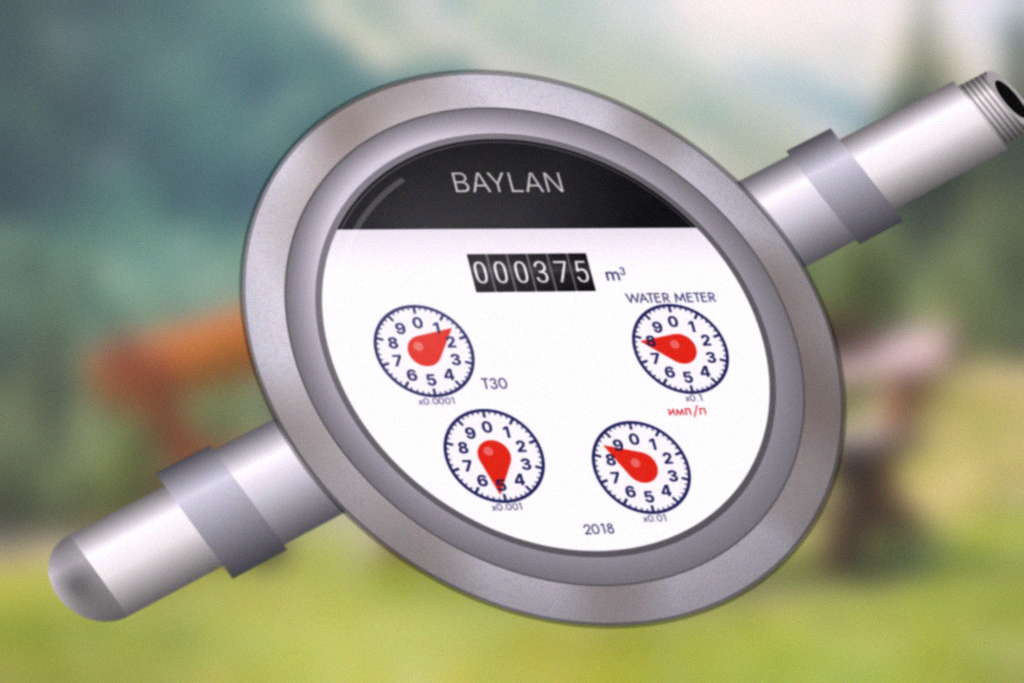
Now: 375.7851
